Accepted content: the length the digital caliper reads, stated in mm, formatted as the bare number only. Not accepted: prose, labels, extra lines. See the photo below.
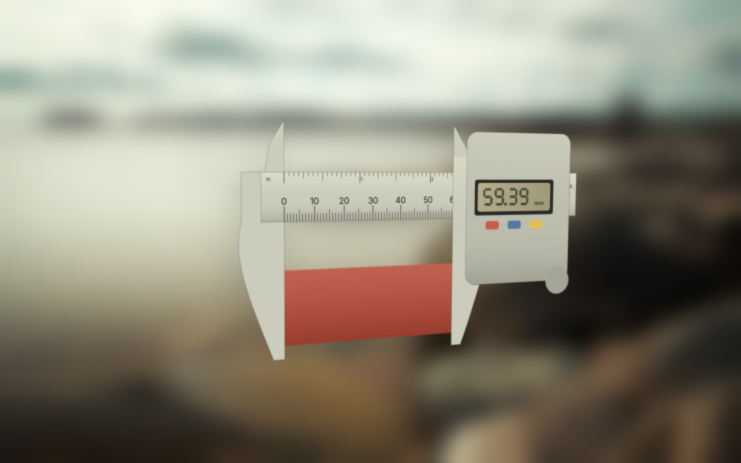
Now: 59.39
